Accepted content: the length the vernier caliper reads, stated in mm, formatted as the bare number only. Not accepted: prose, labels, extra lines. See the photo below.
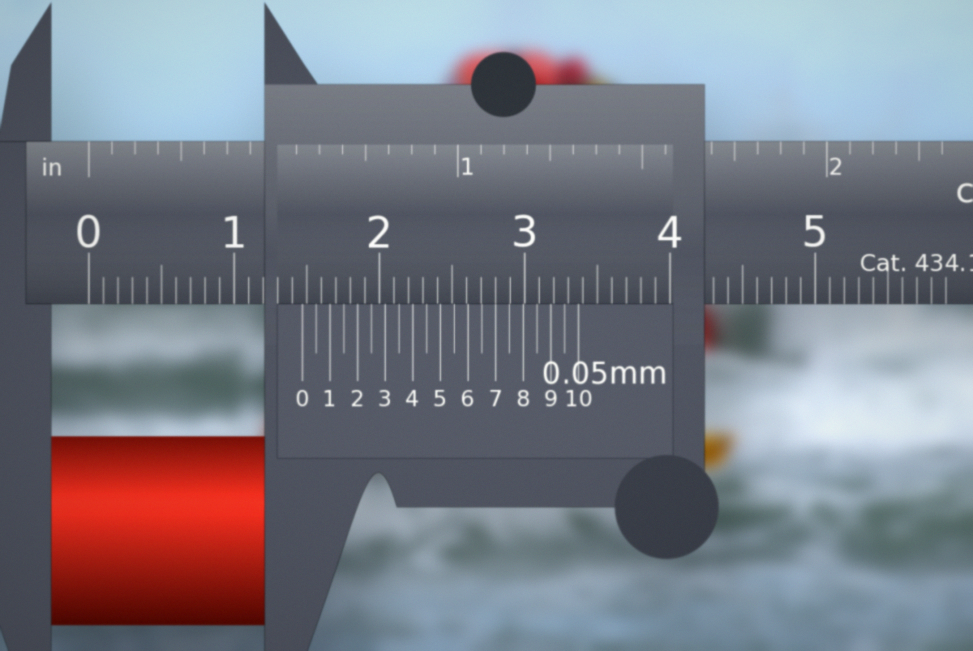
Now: 14.7
